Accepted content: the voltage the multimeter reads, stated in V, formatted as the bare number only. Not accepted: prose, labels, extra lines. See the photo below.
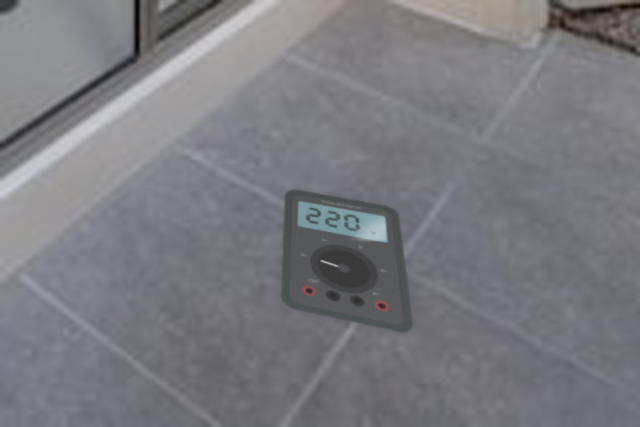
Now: 220
